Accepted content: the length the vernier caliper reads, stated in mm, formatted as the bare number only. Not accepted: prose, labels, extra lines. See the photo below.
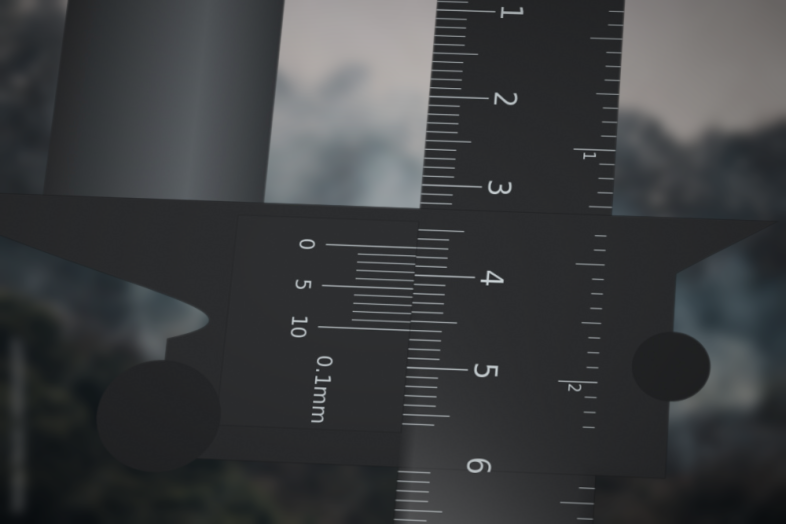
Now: 37.0
